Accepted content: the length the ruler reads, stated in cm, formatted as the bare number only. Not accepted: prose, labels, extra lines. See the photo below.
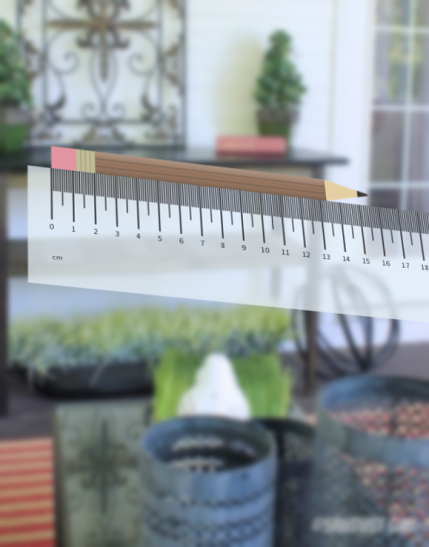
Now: 15.5
